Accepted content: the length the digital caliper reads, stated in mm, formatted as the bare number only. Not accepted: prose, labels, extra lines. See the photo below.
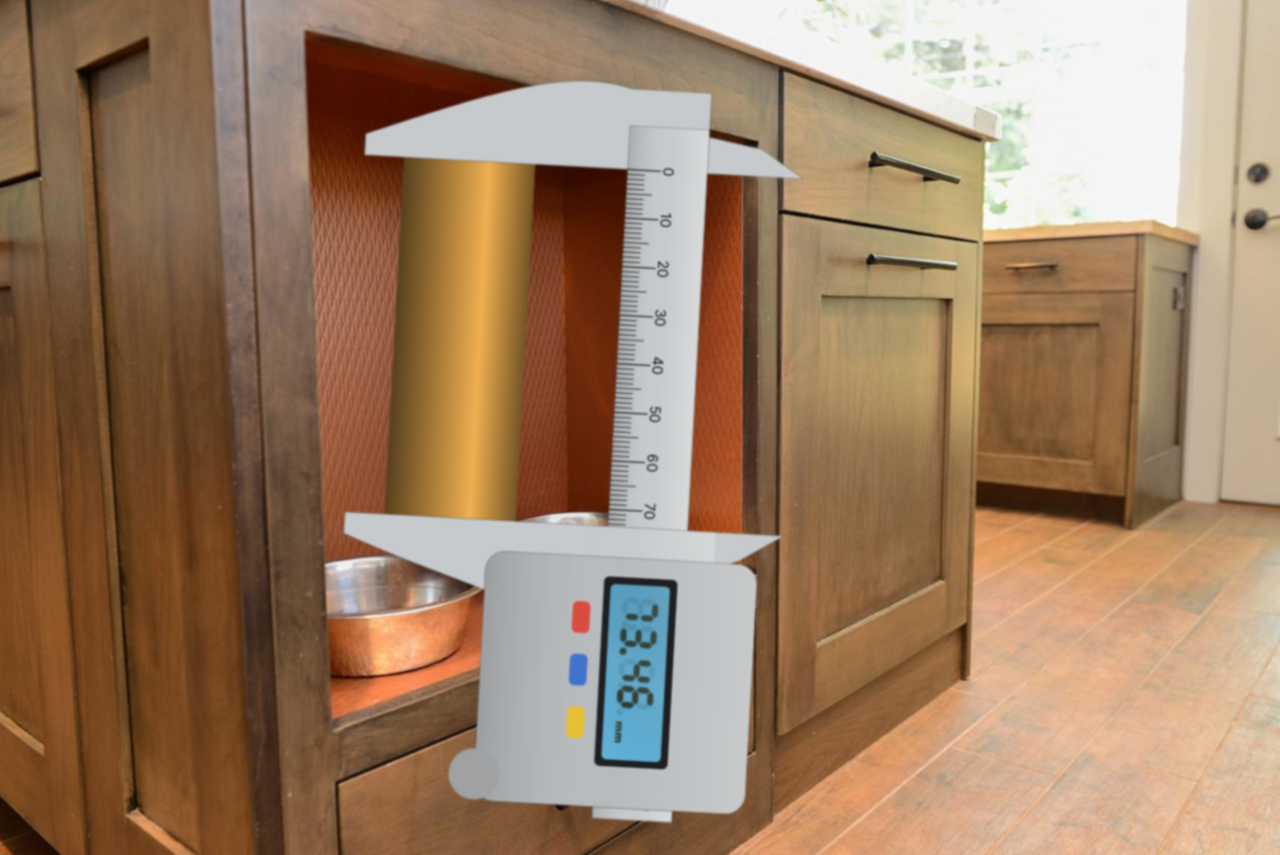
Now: 73.46
